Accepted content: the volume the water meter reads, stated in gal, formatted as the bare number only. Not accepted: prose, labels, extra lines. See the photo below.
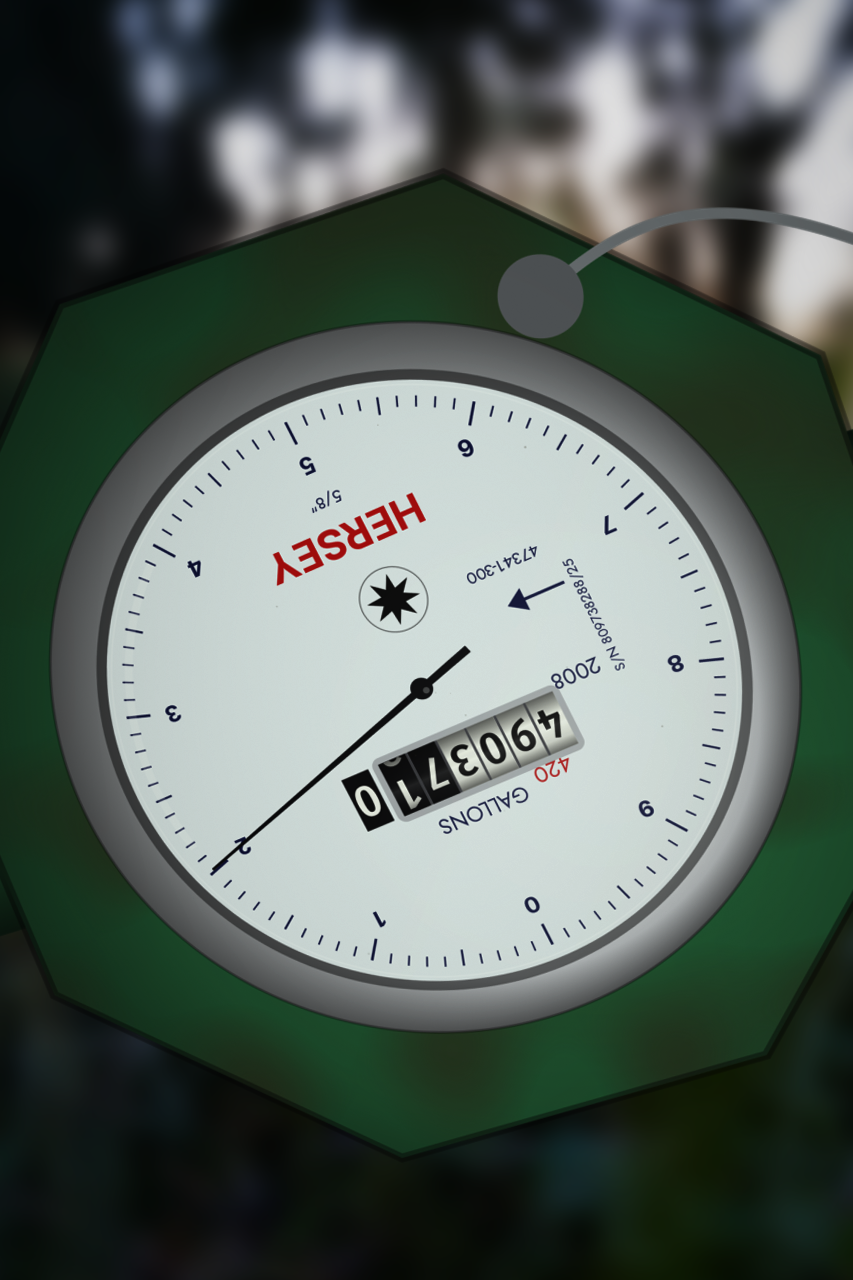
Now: 4903712.0
